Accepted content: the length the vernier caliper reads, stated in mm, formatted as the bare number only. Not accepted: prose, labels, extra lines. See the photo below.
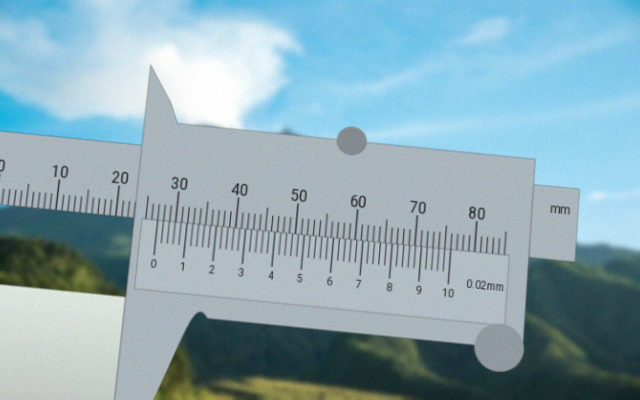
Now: 27.0
